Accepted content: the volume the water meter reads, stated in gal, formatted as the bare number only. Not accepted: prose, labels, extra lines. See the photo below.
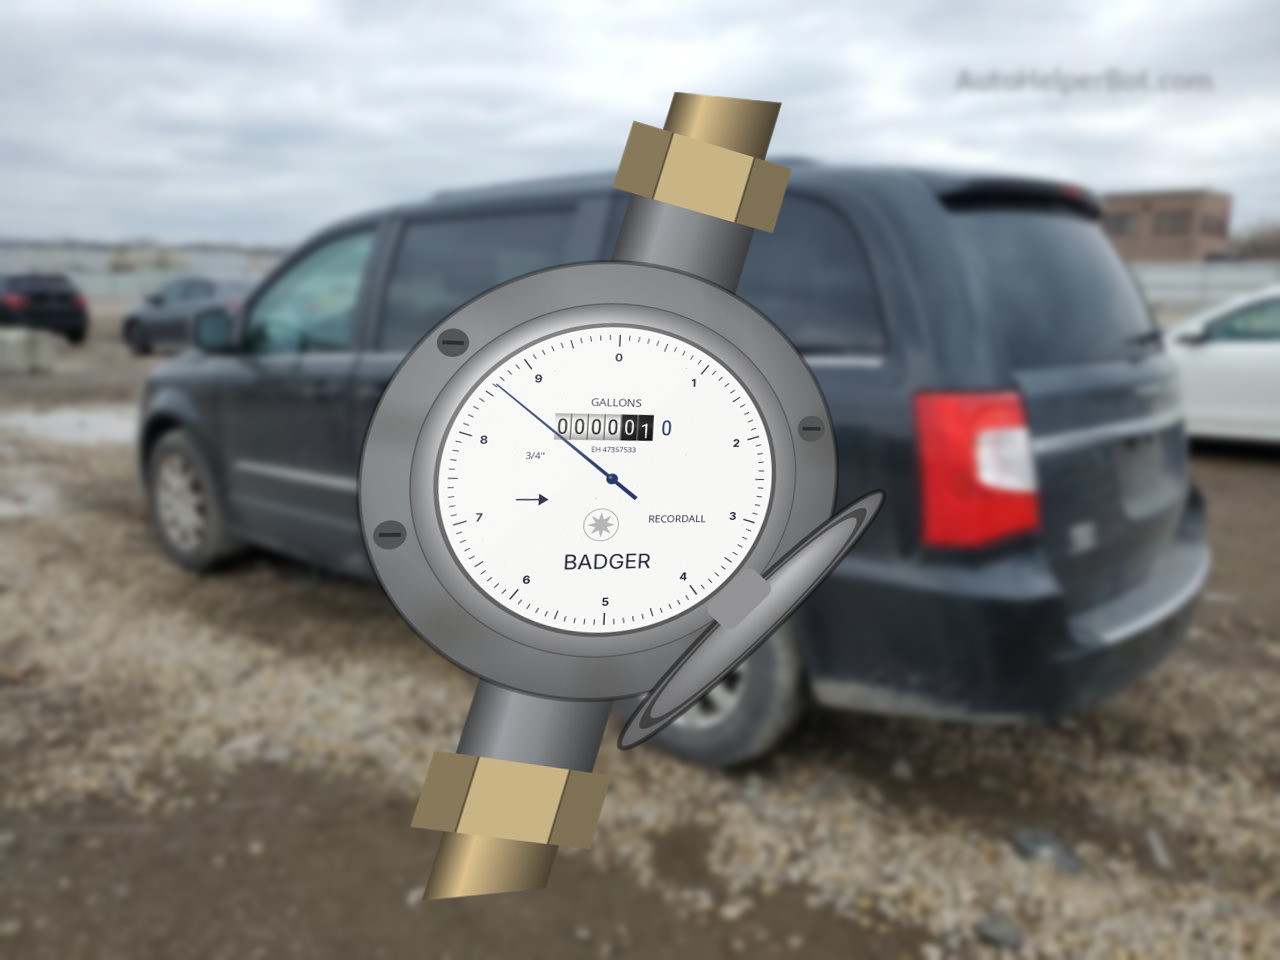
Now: 8.6
